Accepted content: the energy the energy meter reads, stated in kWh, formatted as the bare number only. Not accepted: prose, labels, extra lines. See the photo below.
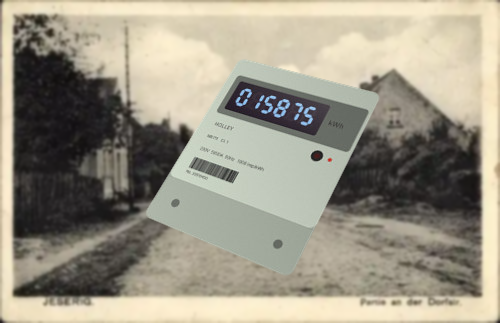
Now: 15875
